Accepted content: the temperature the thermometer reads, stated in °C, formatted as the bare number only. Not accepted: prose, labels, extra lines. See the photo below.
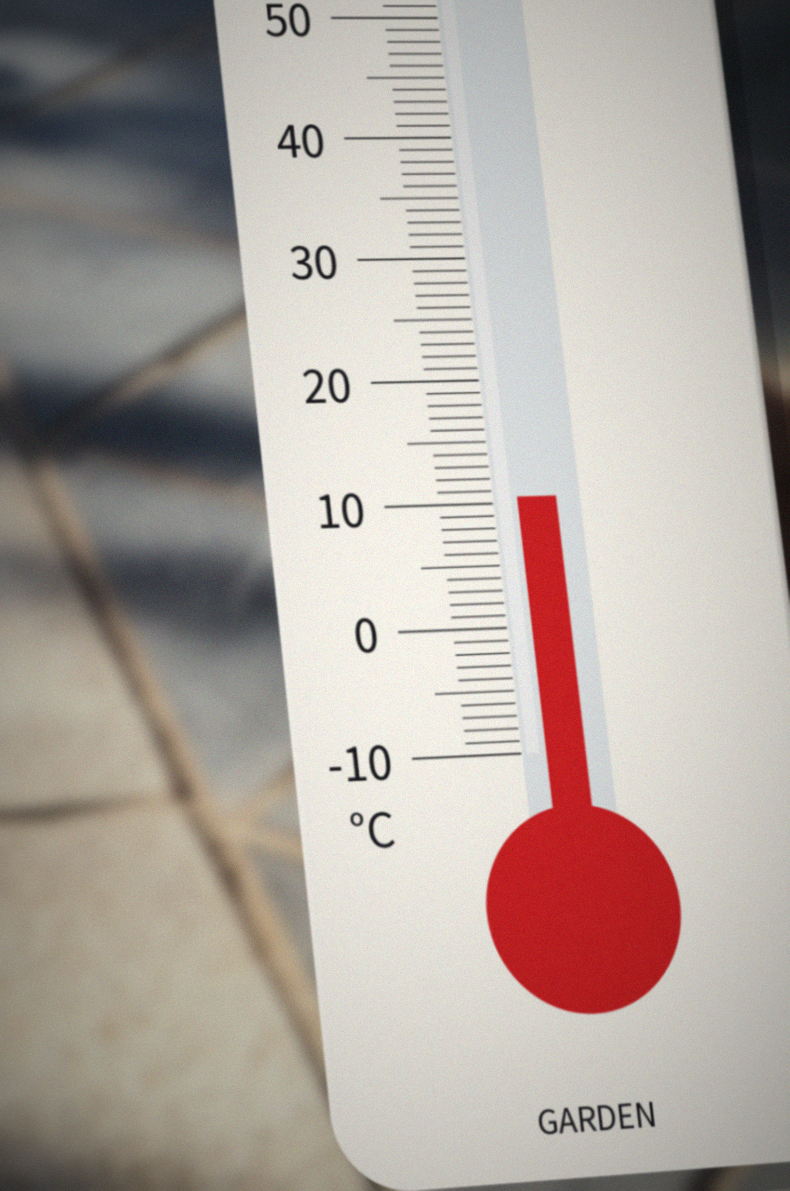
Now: 10.5
